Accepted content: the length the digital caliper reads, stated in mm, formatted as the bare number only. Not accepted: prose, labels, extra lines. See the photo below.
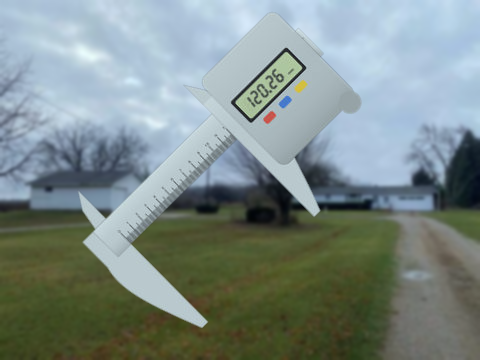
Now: 120.26
